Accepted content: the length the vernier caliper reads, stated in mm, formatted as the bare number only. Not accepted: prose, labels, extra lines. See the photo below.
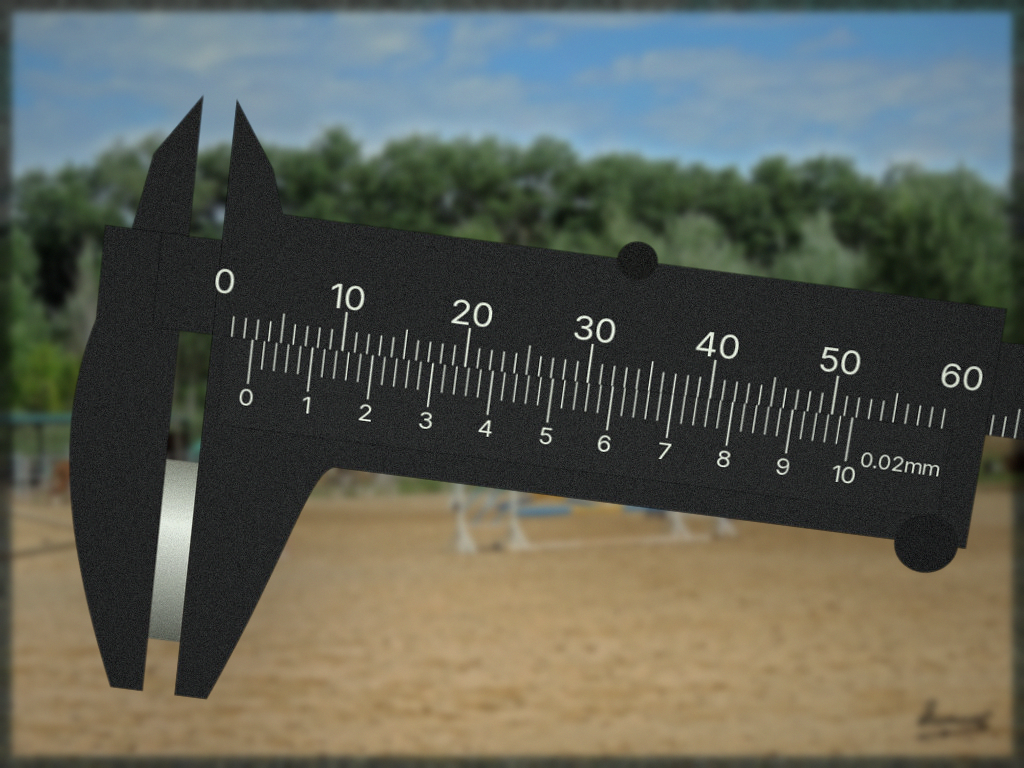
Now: 2.7
